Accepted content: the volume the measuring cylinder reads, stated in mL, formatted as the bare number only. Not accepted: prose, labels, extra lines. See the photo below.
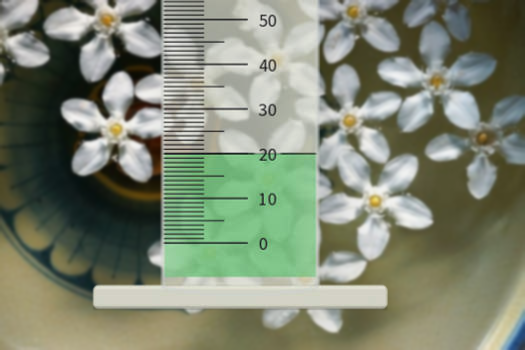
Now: 20
